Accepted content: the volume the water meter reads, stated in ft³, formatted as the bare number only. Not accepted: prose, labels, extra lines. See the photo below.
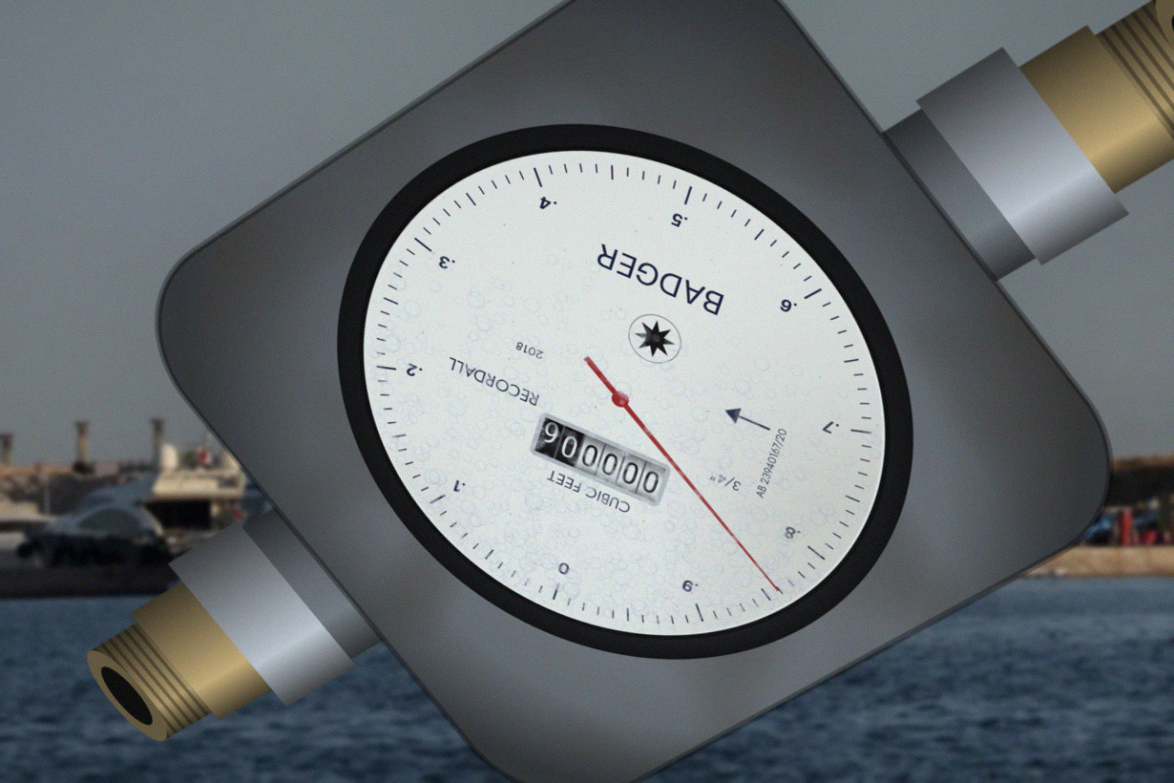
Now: 5.84
